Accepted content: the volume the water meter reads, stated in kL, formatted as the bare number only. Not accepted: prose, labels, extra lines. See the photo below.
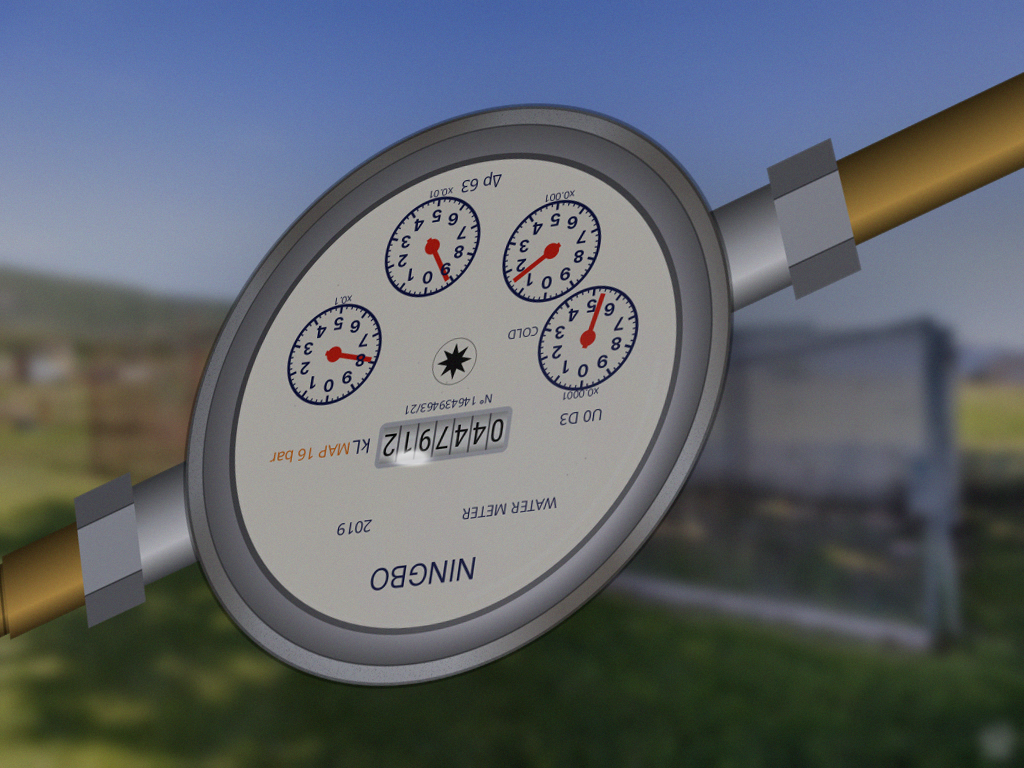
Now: 447912.7915
